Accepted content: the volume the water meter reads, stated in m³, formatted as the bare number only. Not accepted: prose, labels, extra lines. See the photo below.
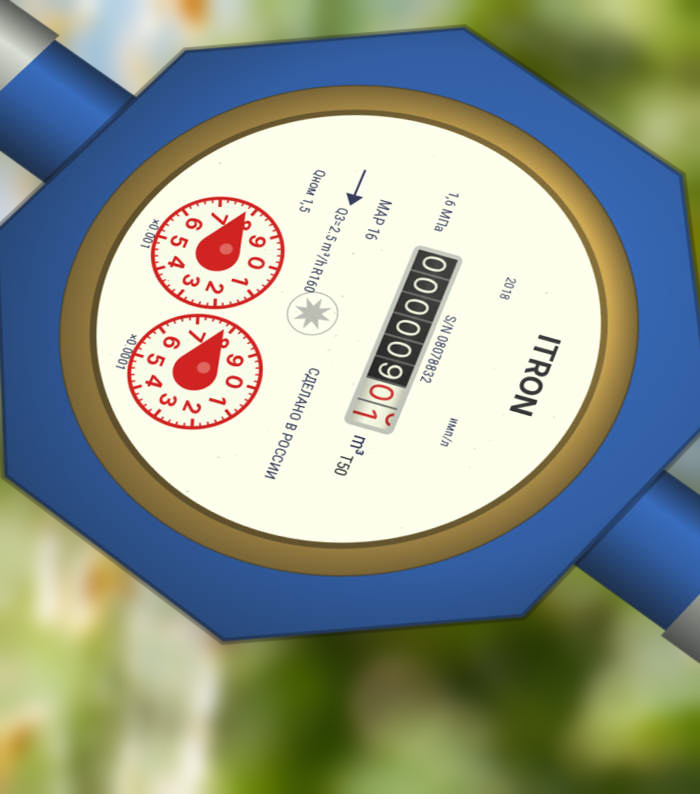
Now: 9.0077
